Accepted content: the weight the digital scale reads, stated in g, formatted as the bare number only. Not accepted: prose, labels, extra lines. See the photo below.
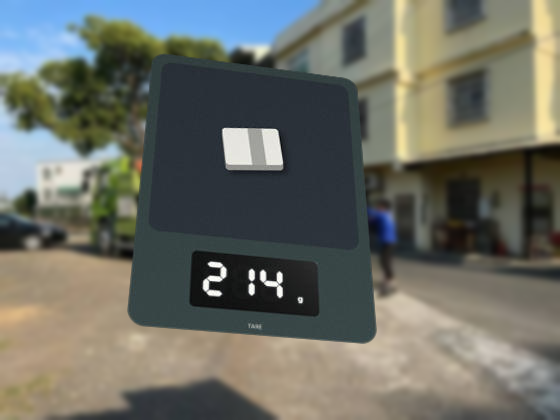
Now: 214
